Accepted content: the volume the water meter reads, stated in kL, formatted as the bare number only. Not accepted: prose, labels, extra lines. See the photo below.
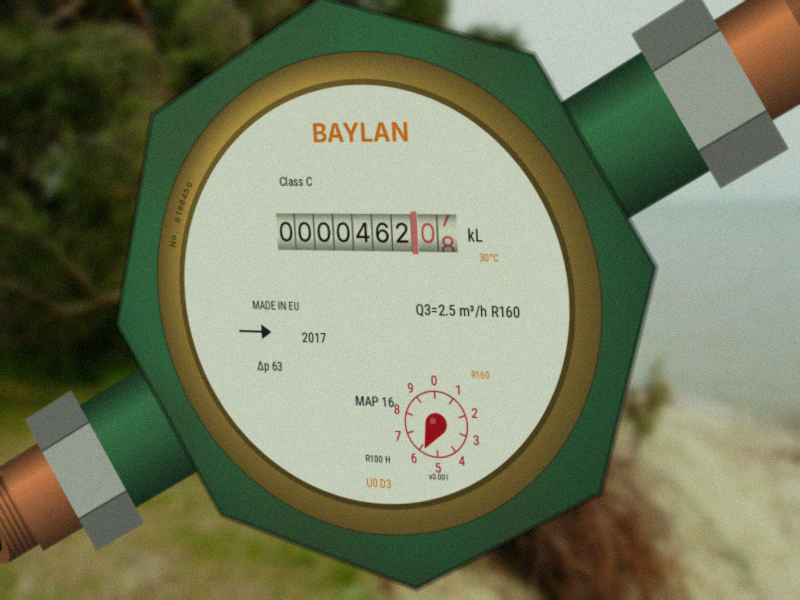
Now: 462.075
